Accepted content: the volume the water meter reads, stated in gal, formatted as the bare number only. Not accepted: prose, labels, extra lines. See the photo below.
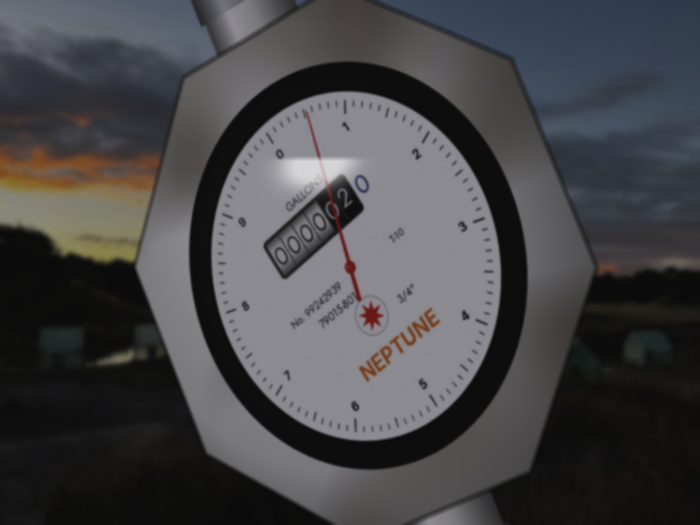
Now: 20.5
